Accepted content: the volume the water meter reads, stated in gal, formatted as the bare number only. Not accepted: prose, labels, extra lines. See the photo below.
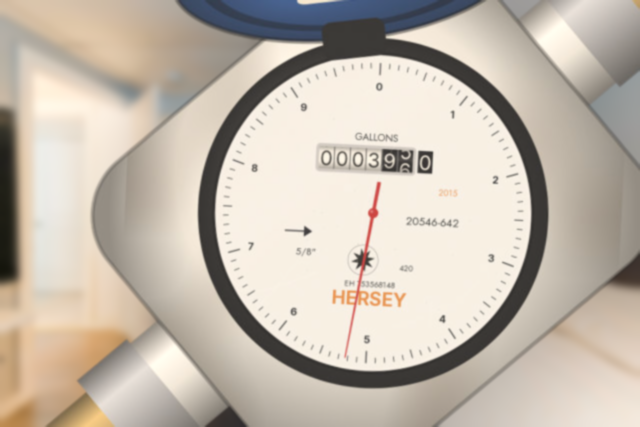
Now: 3955.2
